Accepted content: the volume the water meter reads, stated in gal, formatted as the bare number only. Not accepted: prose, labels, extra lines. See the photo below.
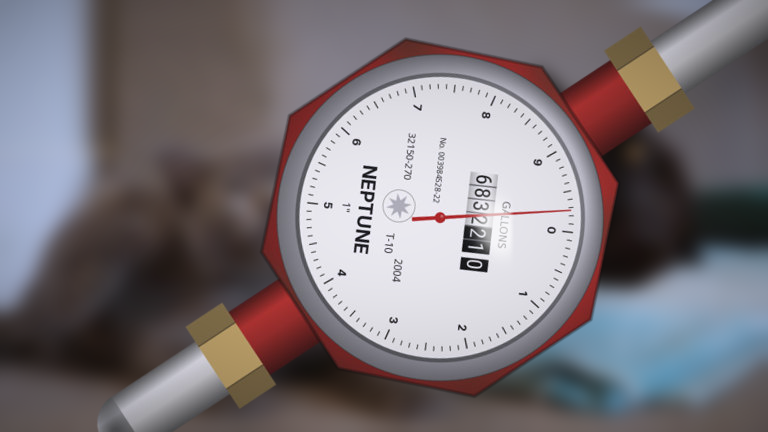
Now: 6832209.7
